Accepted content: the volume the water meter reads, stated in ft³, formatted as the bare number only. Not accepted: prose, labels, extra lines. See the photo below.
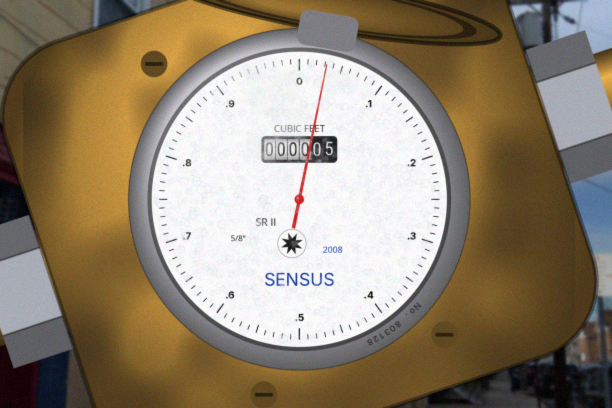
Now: 5.03
